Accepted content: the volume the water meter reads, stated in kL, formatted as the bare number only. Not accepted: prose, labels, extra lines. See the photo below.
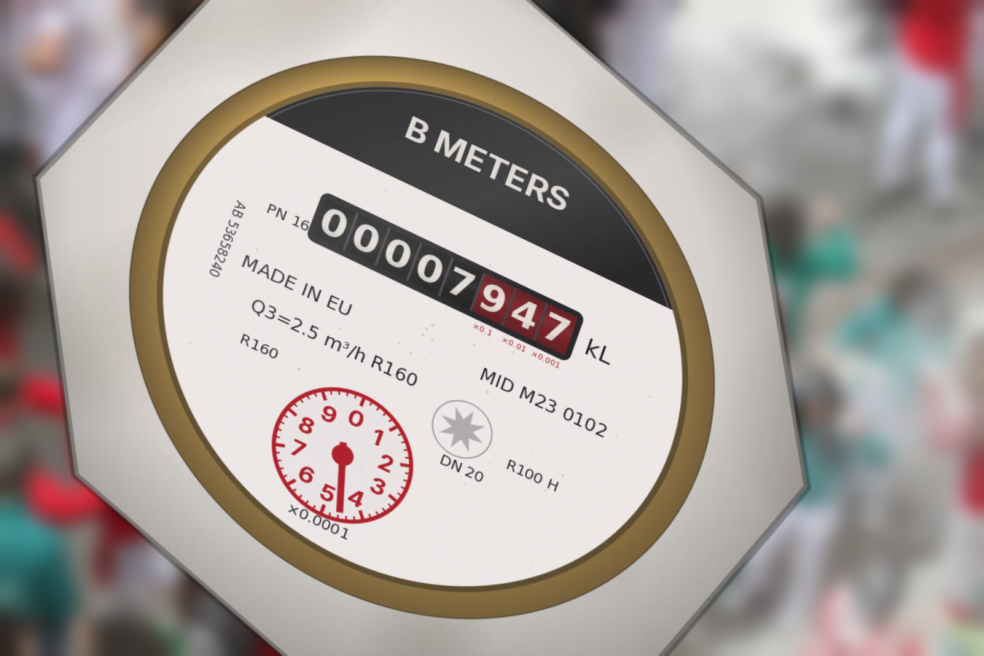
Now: 7.9474
